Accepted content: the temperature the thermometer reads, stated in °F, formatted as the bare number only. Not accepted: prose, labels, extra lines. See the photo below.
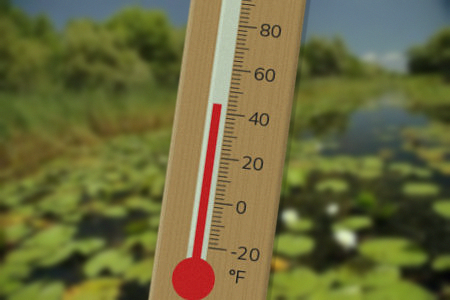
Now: 44
